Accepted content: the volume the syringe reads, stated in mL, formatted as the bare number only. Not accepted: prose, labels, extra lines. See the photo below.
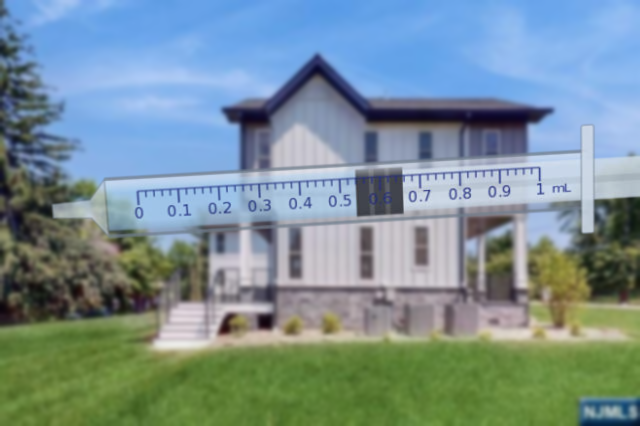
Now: 0.54
